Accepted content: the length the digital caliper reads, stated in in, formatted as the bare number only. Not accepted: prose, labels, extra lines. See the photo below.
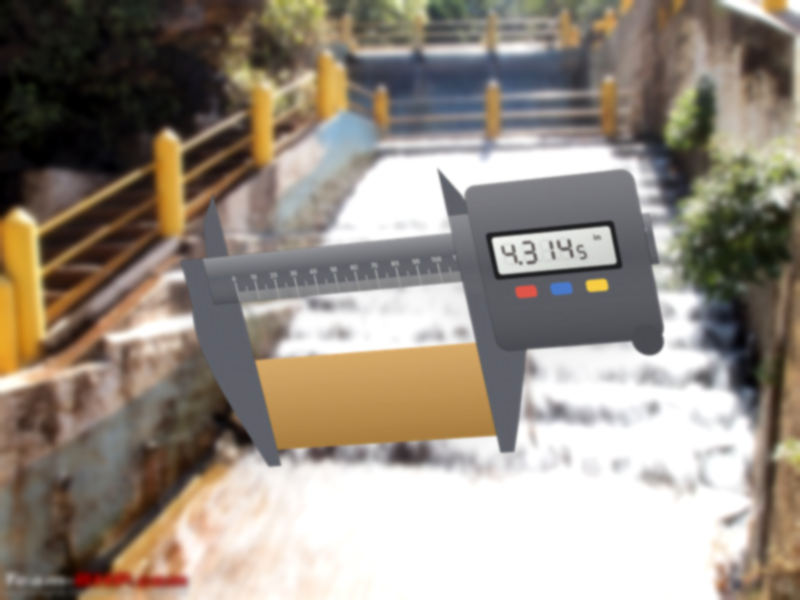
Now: 4.3145
